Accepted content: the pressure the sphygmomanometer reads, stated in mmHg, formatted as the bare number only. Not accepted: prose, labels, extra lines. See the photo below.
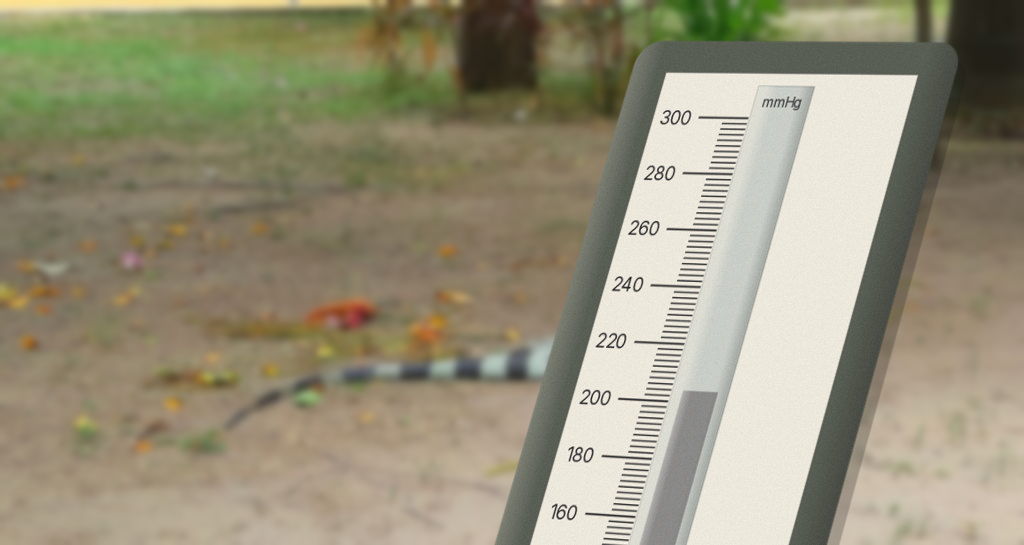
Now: 204
